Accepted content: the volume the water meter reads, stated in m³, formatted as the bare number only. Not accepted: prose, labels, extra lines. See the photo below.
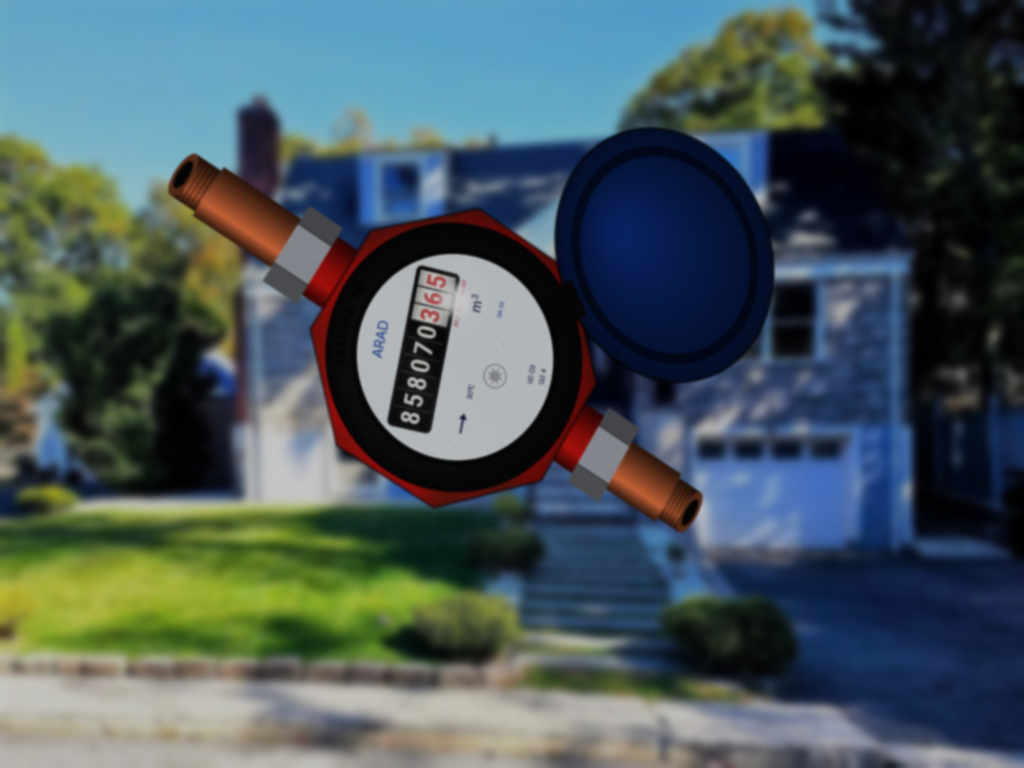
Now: 858070.365
